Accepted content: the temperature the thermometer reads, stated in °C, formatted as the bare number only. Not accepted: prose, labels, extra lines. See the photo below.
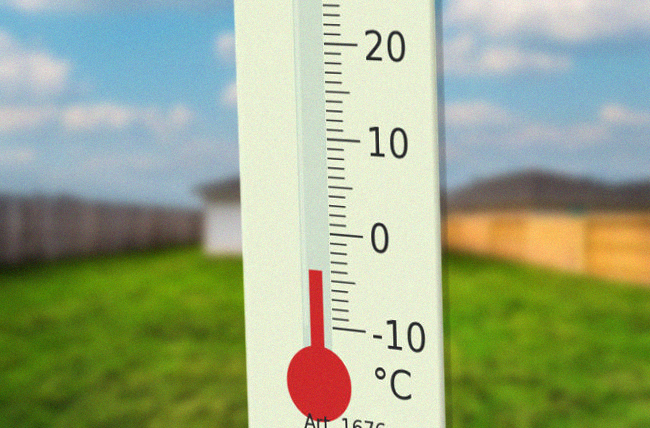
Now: -4
